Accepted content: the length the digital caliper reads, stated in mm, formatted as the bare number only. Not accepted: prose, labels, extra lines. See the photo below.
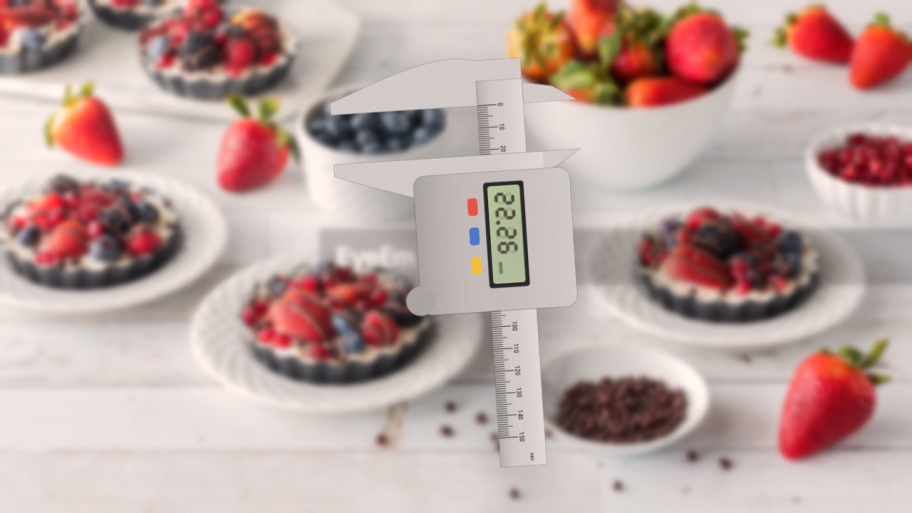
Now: 22.26
